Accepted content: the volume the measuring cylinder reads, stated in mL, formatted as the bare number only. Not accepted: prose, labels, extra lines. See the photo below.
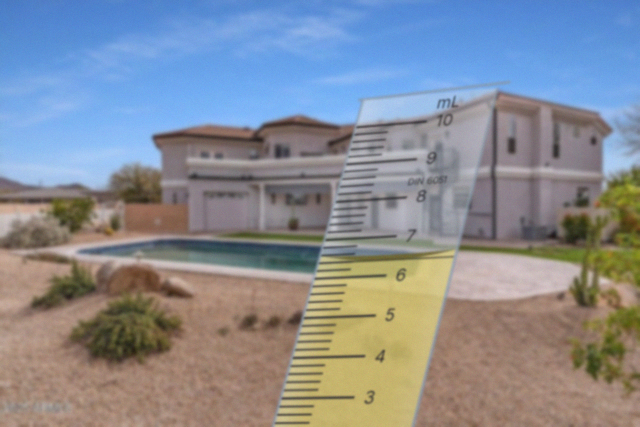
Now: 6.4
